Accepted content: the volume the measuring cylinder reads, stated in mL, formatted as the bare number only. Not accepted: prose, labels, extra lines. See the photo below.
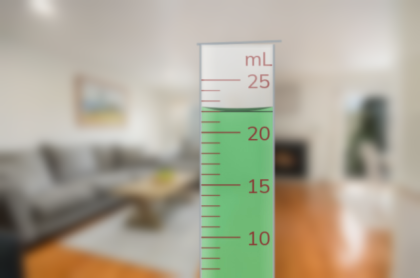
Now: 22
